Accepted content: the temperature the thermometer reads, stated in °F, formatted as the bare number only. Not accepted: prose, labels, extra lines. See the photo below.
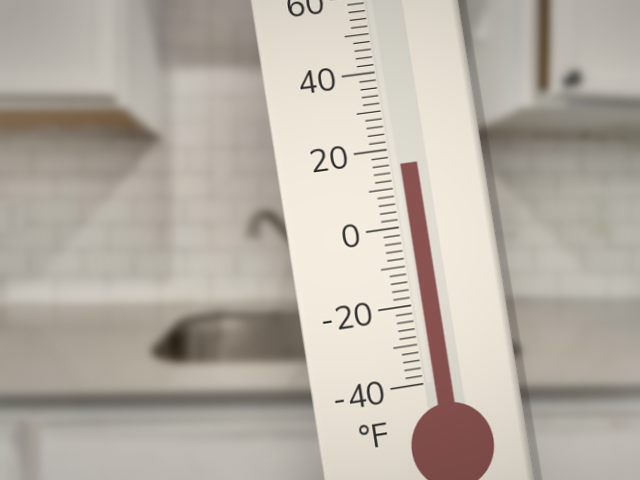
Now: 16
